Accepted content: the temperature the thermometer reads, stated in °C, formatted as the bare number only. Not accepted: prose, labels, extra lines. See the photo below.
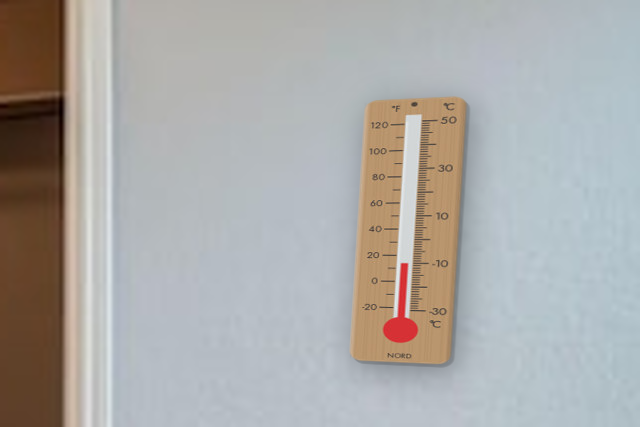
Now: -10
